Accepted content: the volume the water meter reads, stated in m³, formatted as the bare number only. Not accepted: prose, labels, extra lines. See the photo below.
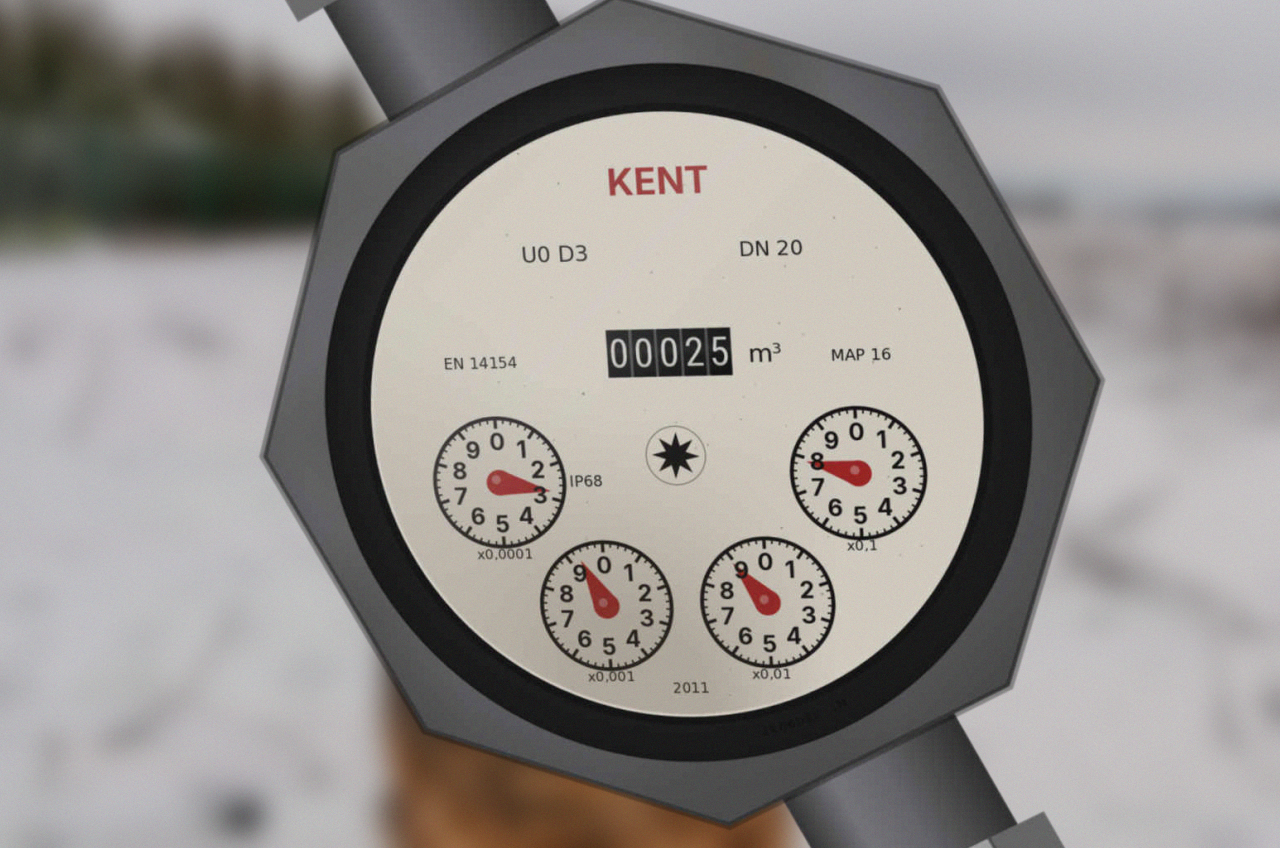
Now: 25.7892
